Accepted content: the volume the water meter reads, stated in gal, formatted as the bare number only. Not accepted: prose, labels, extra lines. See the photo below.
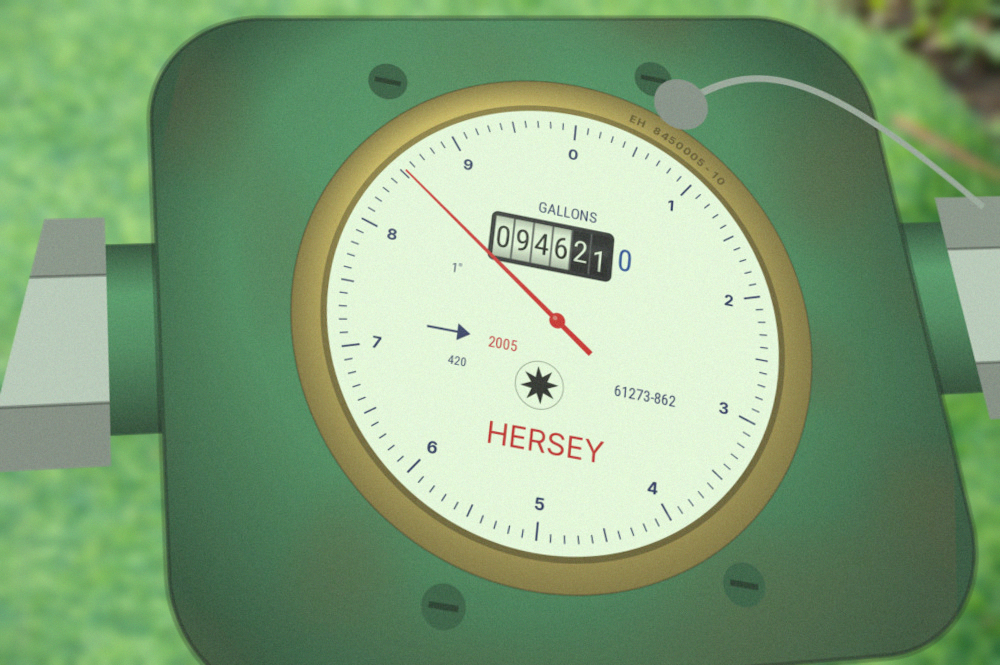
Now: 946208.5
